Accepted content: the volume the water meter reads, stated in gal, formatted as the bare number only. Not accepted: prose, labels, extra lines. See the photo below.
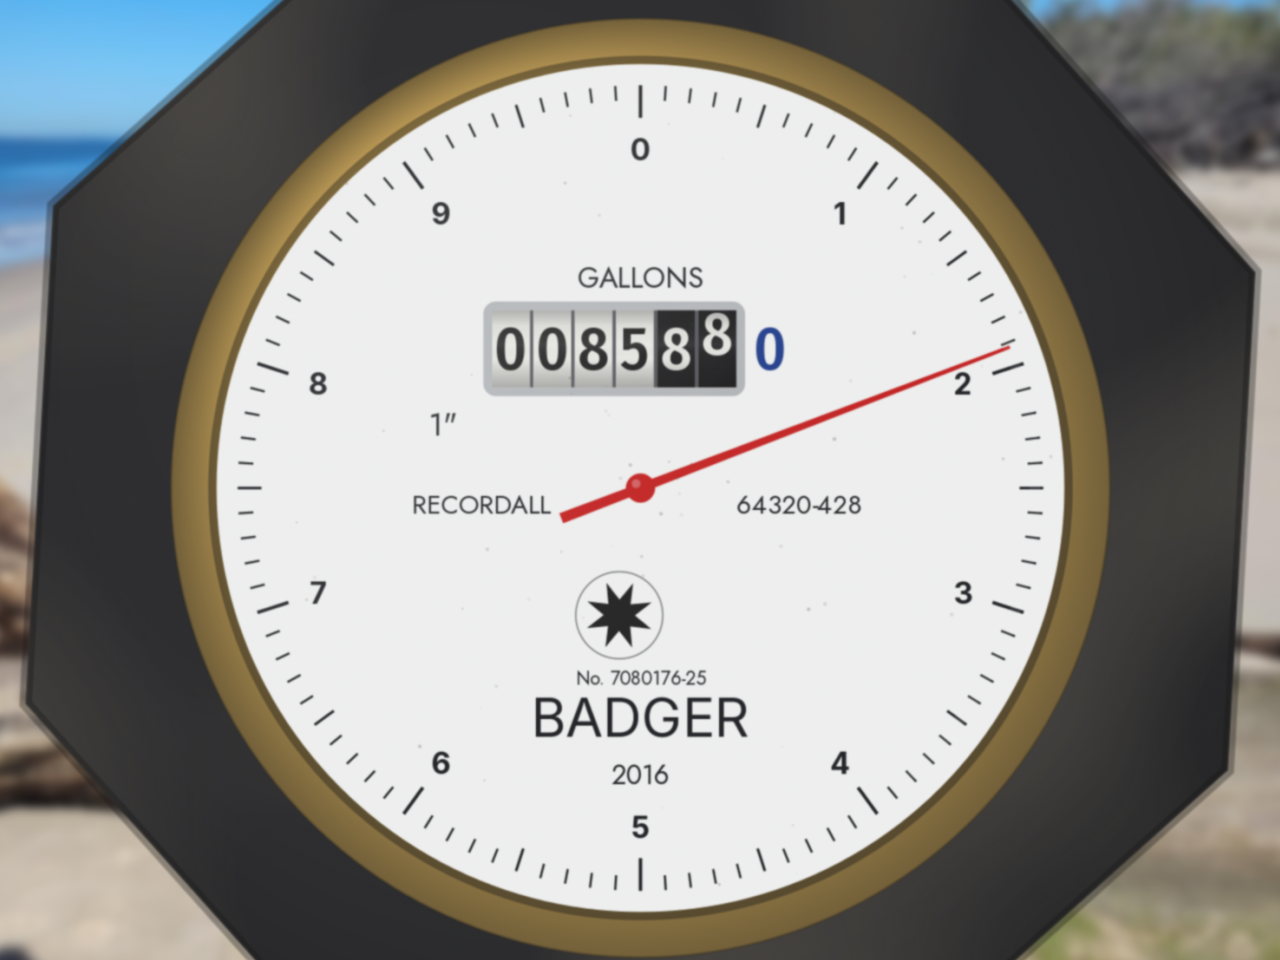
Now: 85881.9
